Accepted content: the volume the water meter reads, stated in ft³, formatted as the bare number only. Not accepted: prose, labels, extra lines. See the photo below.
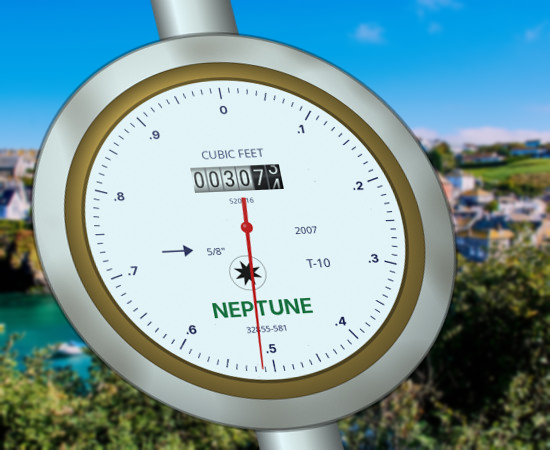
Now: 3073.51
